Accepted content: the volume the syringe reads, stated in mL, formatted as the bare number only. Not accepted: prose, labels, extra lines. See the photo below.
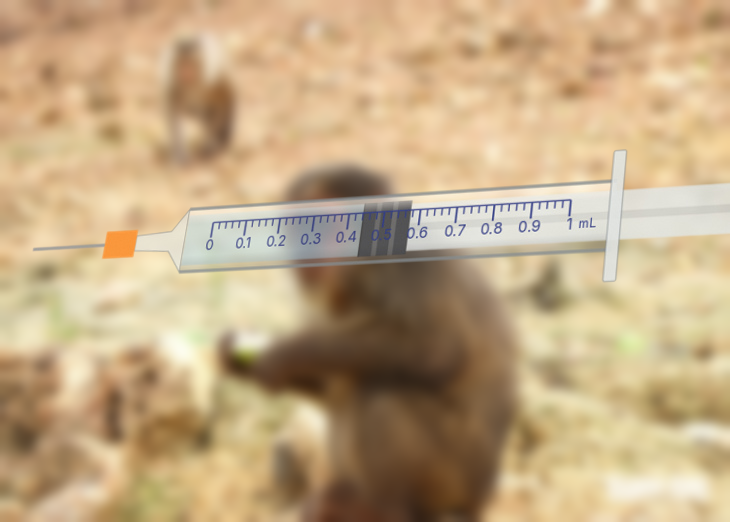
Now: 0.44
